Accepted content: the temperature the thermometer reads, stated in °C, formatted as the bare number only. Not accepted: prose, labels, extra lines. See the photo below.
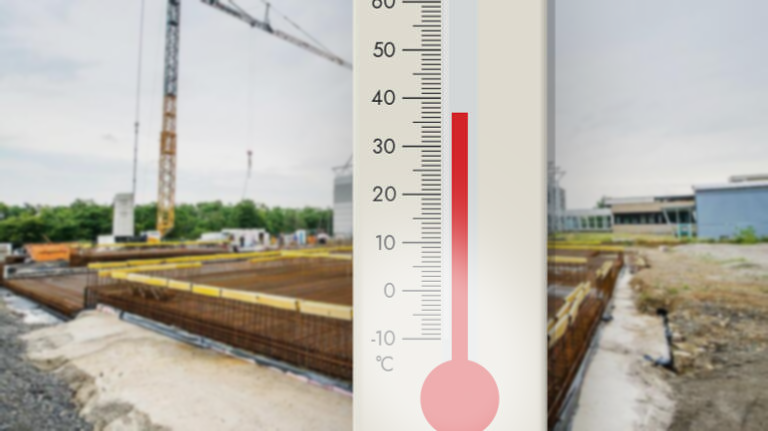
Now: 37
